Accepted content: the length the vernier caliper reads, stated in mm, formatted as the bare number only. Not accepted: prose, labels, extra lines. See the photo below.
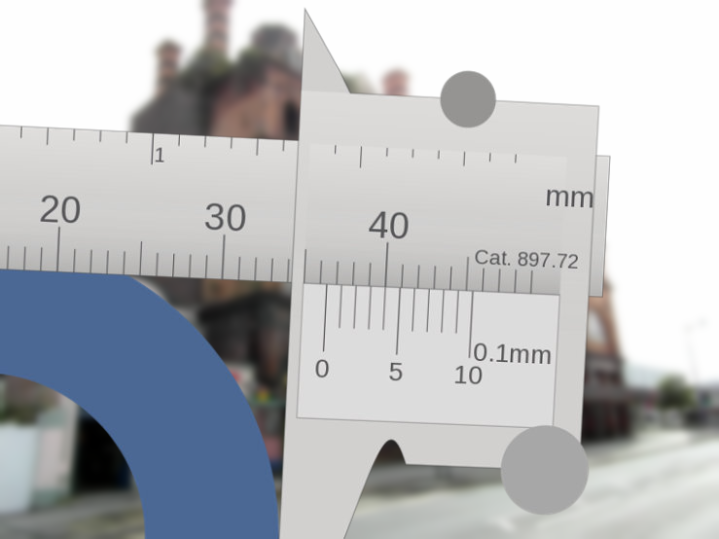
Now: 36.4
